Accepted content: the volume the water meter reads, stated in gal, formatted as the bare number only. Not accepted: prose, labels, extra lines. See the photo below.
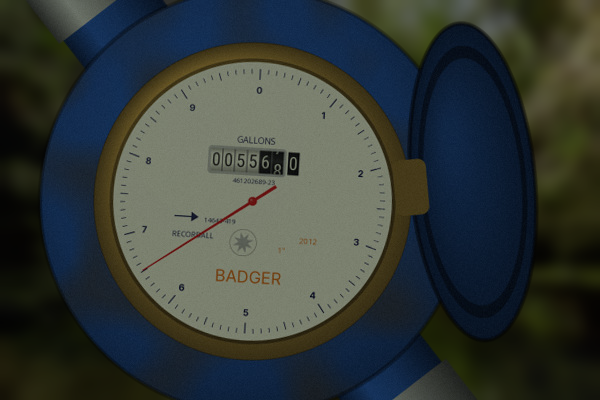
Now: 55676.5
